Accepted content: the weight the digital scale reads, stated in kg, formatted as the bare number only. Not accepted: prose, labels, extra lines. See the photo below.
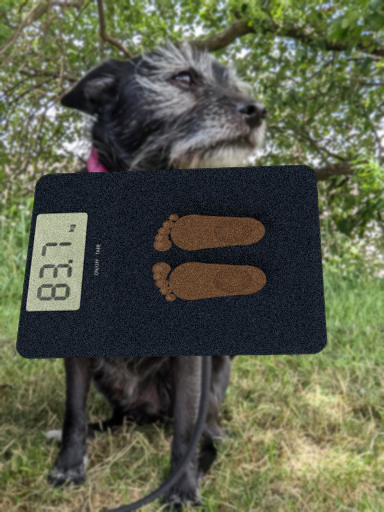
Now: 83.7
